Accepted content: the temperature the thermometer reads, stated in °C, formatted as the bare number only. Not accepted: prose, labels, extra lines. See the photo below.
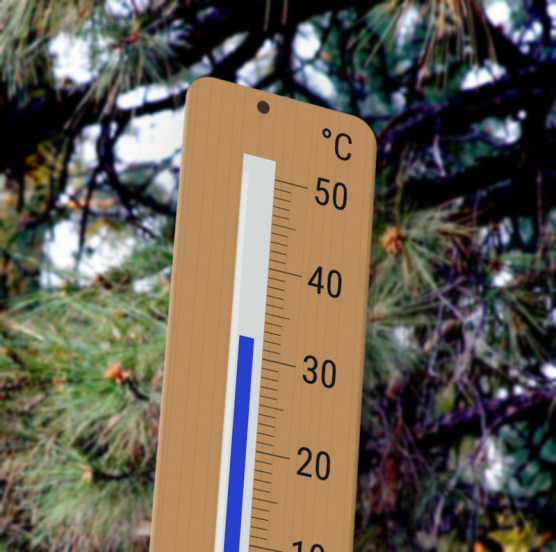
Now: 32
